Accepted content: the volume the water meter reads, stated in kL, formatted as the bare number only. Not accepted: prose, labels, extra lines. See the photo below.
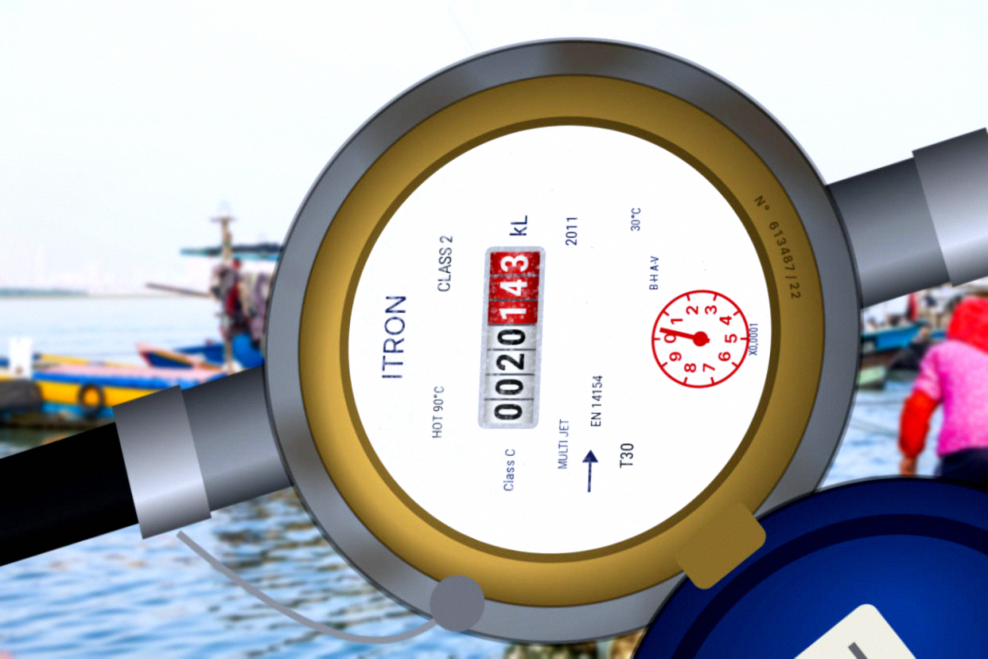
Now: 20.1430
